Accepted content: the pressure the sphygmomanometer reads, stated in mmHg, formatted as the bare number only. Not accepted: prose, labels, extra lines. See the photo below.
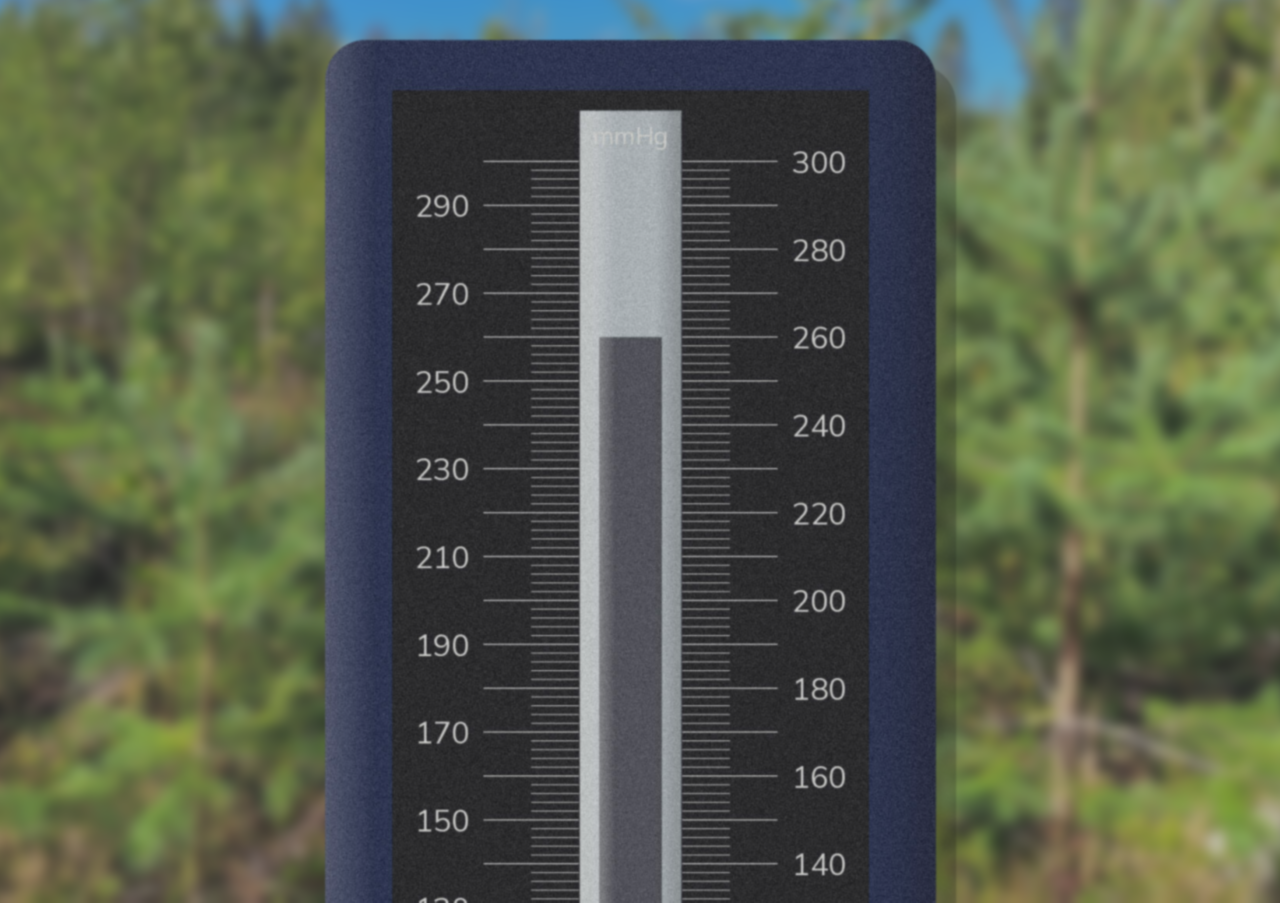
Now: 260
